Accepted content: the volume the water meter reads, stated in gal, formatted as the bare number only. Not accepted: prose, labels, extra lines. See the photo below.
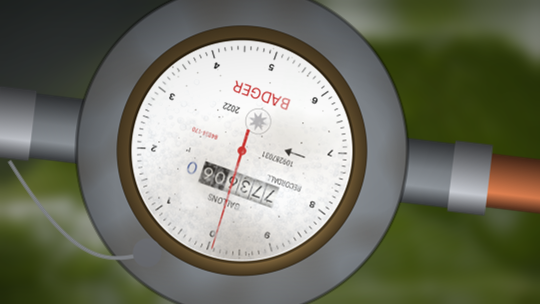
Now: 7736059.9
